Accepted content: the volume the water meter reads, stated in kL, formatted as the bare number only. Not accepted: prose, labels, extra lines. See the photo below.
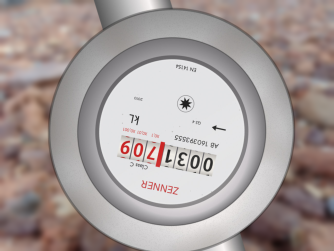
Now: 31.709
